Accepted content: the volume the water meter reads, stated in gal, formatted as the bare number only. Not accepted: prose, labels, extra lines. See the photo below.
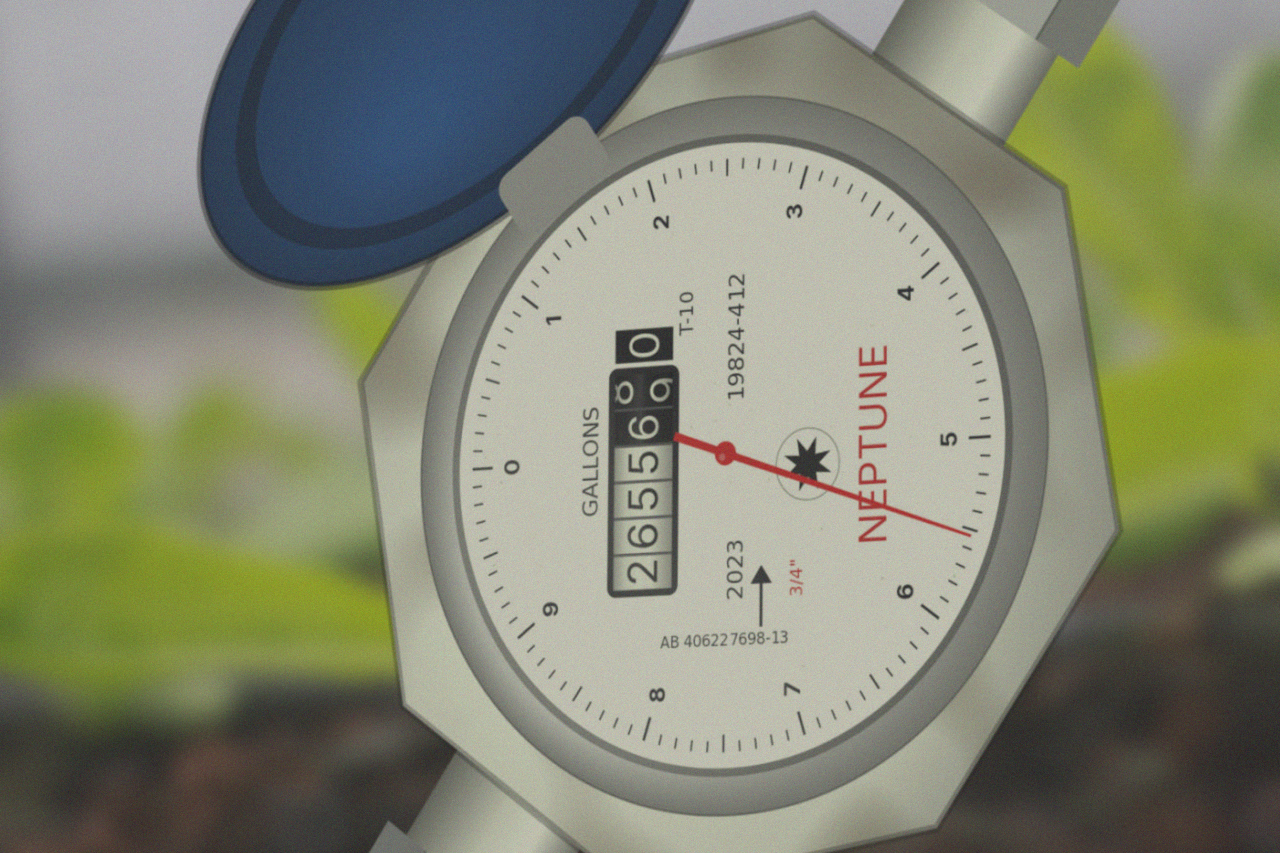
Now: 2655685.5
